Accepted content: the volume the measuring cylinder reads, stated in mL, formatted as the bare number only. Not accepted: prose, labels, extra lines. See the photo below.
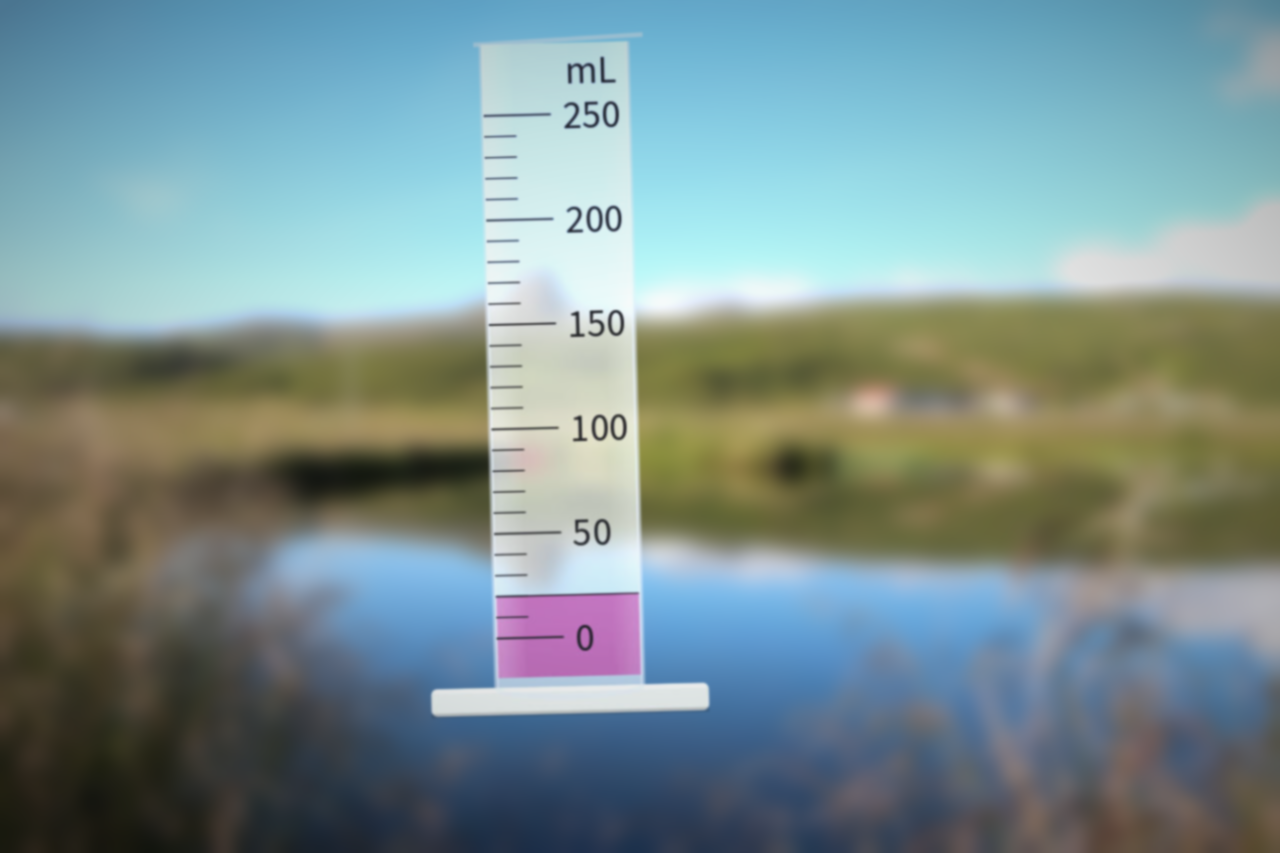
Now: 20
